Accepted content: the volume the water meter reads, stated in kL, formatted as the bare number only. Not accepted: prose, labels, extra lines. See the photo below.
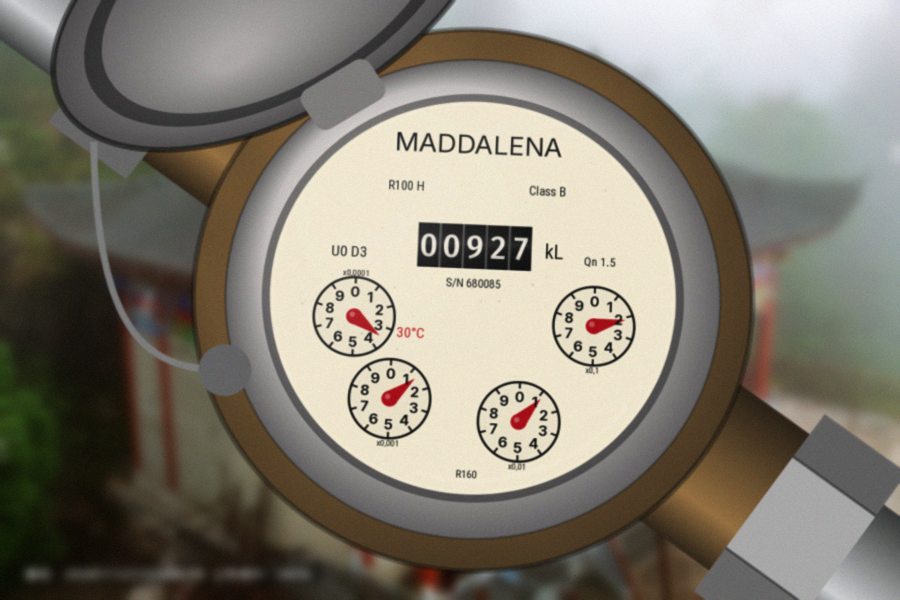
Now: 927.2113
